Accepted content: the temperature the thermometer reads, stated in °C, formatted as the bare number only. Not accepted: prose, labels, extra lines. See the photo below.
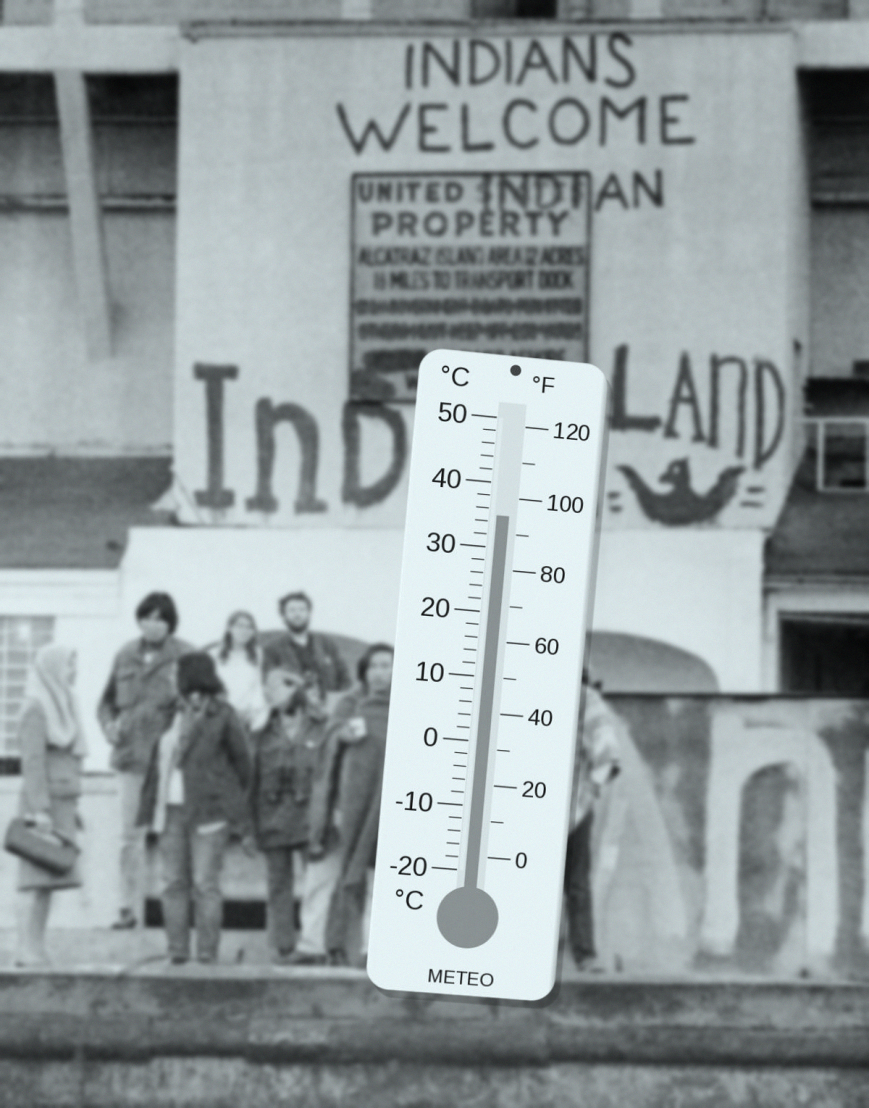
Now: 35
